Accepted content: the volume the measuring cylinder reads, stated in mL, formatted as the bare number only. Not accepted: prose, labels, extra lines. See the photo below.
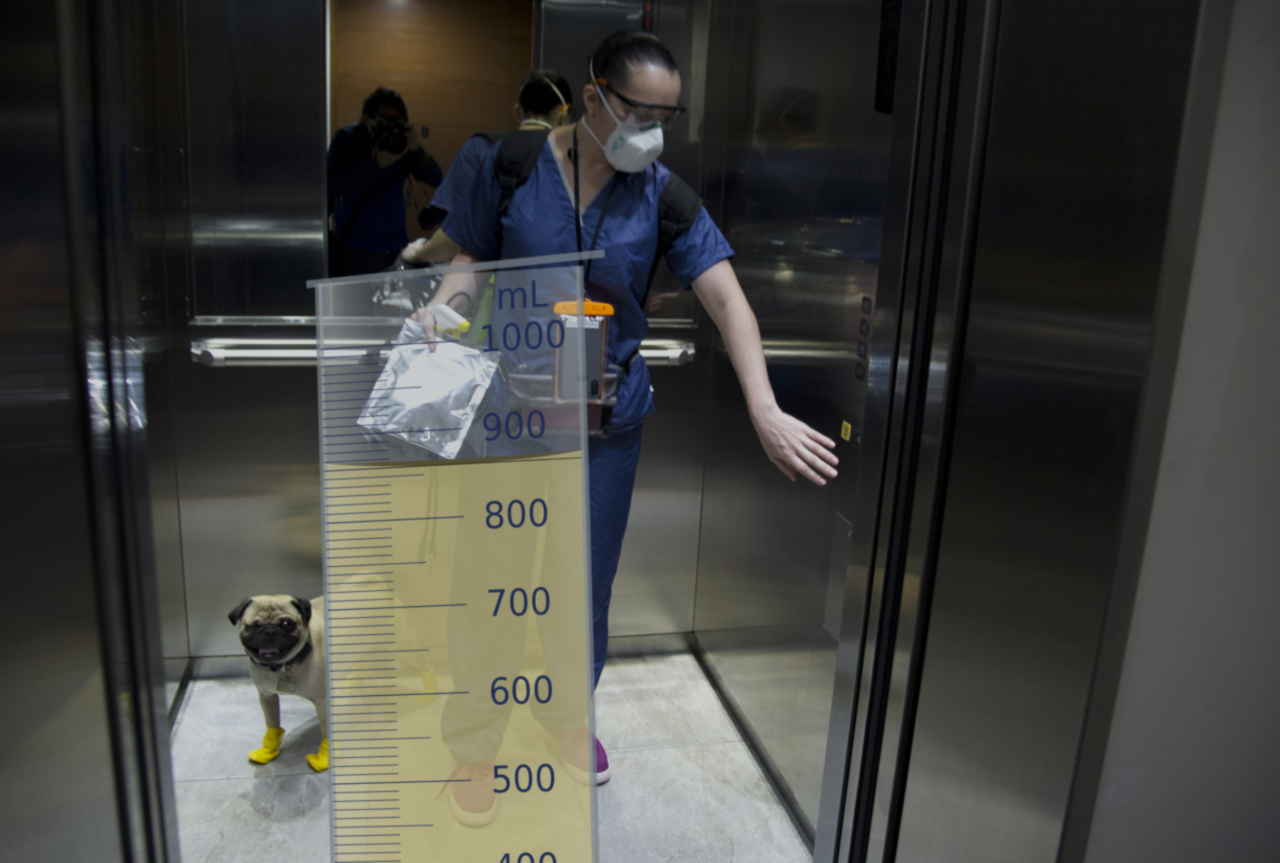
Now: 860
